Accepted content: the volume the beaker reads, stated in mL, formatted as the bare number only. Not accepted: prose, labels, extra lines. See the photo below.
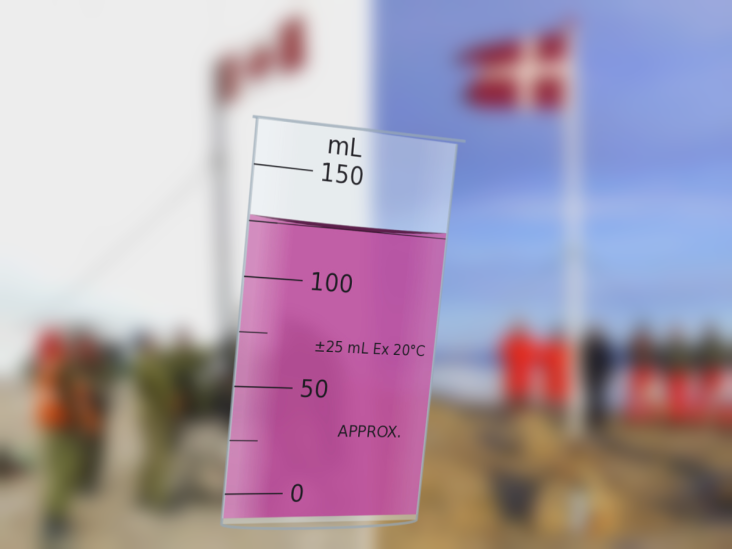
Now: 125
